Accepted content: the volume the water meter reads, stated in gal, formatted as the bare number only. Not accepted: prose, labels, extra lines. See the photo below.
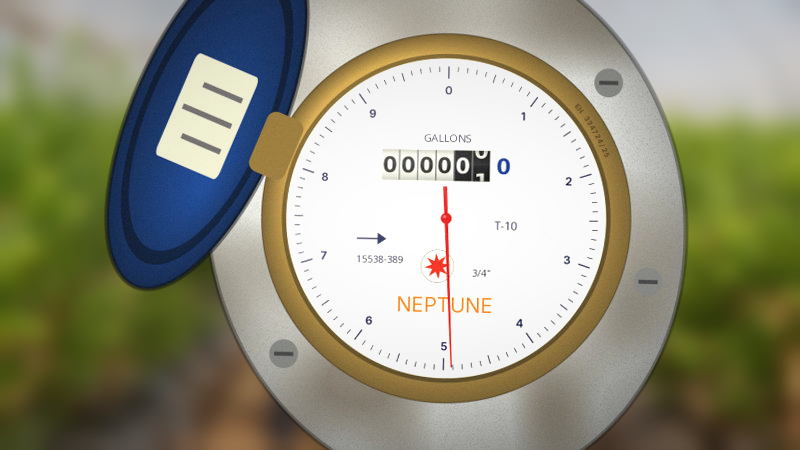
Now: 4.9
